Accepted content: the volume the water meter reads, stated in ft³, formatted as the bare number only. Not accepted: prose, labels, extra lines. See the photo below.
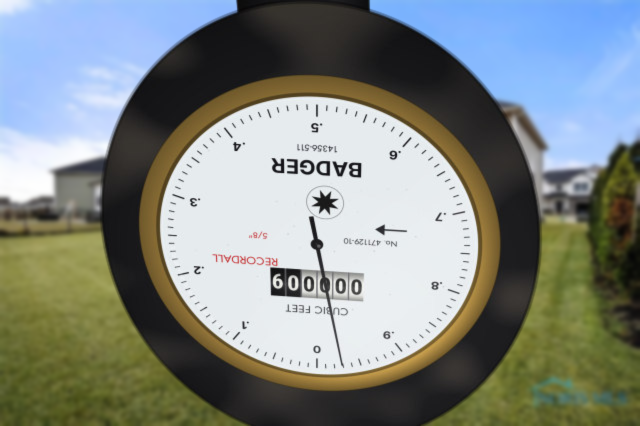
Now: 8.97
